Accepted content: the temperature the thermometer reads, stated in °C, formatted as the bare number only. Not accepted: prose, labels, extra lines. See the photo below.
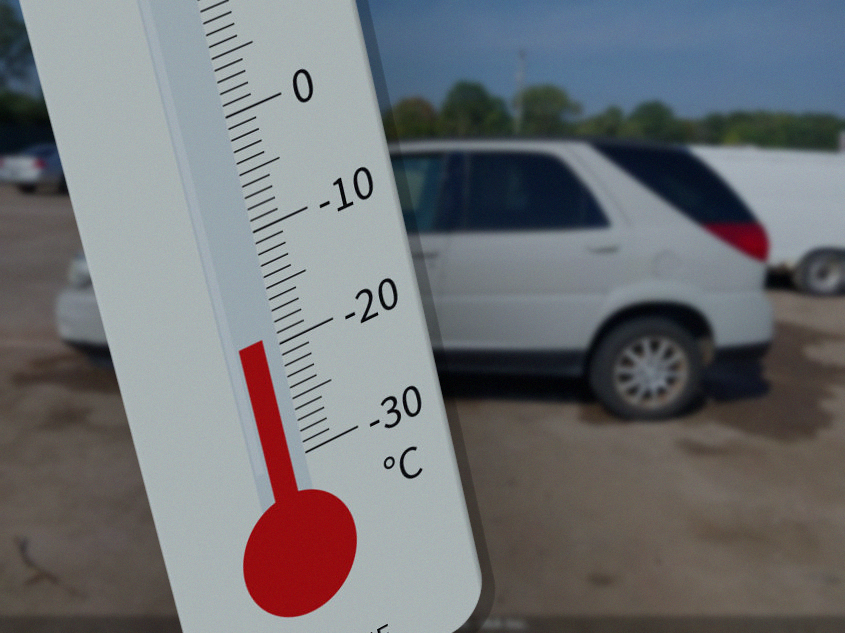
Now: -19
